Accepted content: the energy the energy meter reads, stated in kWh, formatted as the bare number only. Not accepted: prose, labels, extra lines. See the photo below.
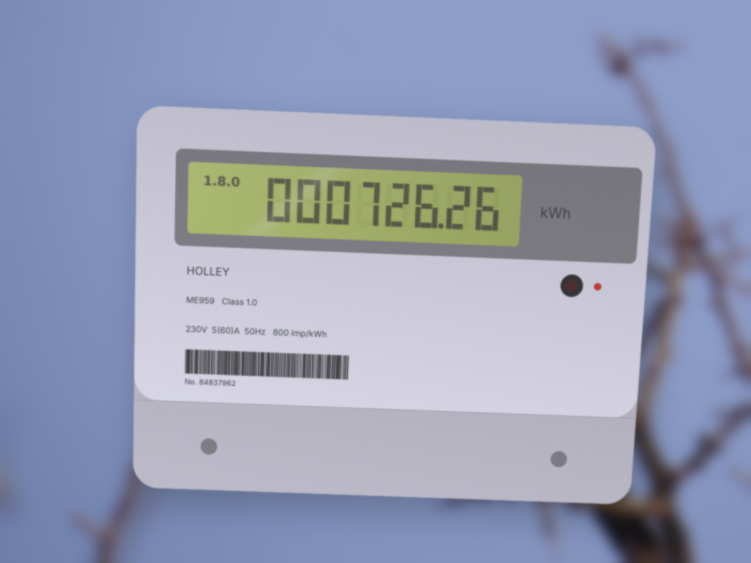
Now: 726.26
